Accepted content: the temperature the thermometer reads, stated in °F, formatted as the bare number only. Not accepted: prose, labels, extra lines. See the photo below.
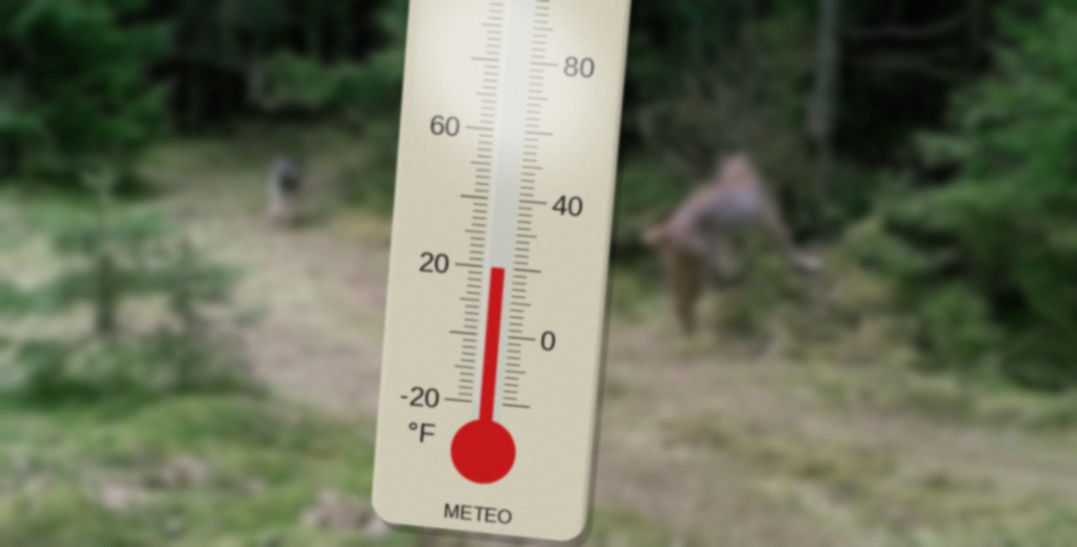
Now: 20
